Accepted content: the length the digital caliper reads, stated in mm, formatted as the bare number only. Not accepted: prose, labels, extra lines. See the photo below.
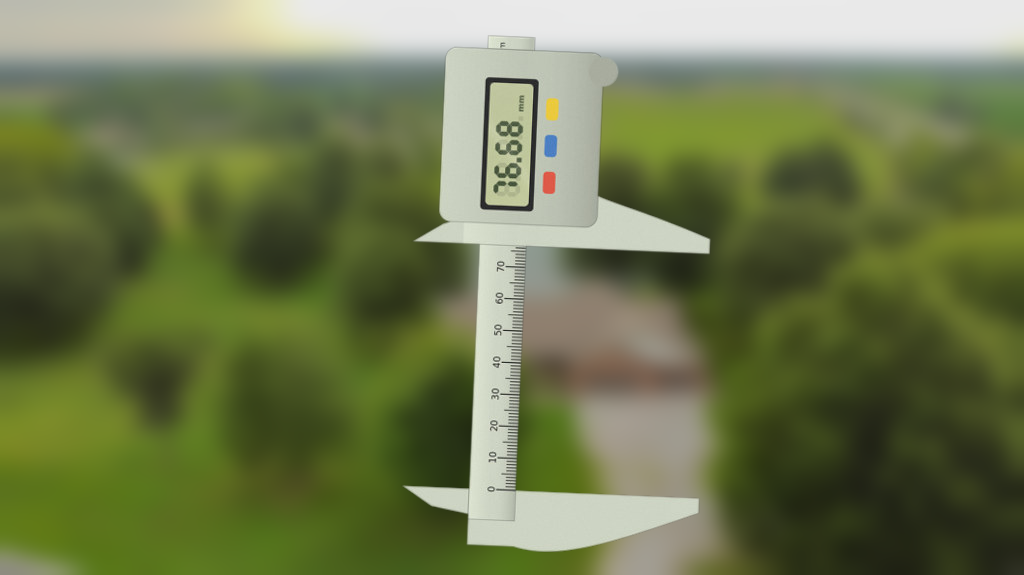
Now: 76.68
